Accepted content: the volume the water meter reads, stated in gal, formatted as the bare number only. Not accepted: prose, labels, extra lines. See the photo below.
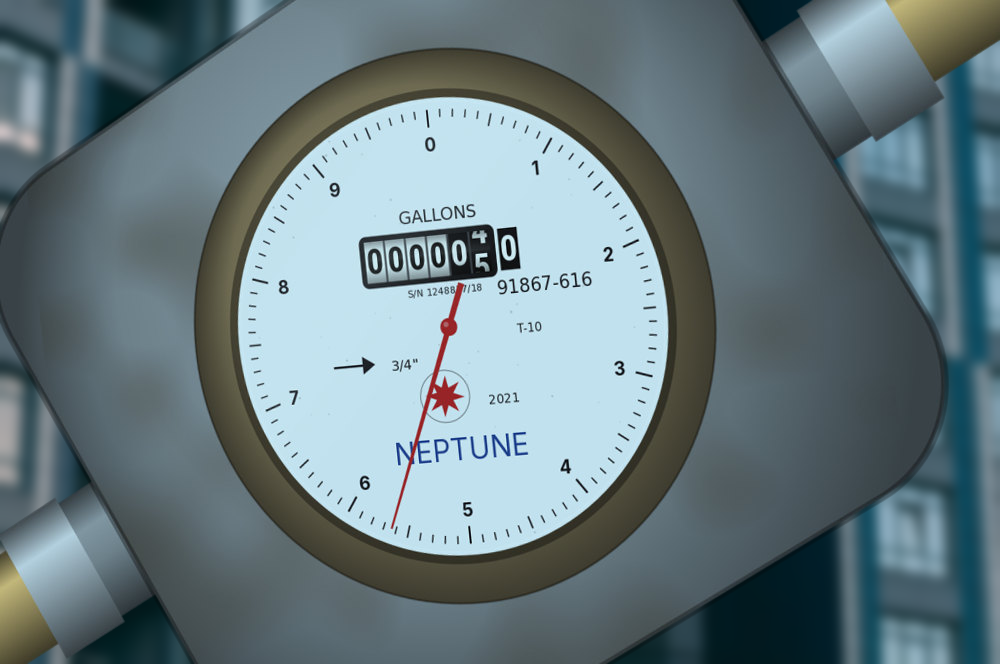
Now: 45.6
